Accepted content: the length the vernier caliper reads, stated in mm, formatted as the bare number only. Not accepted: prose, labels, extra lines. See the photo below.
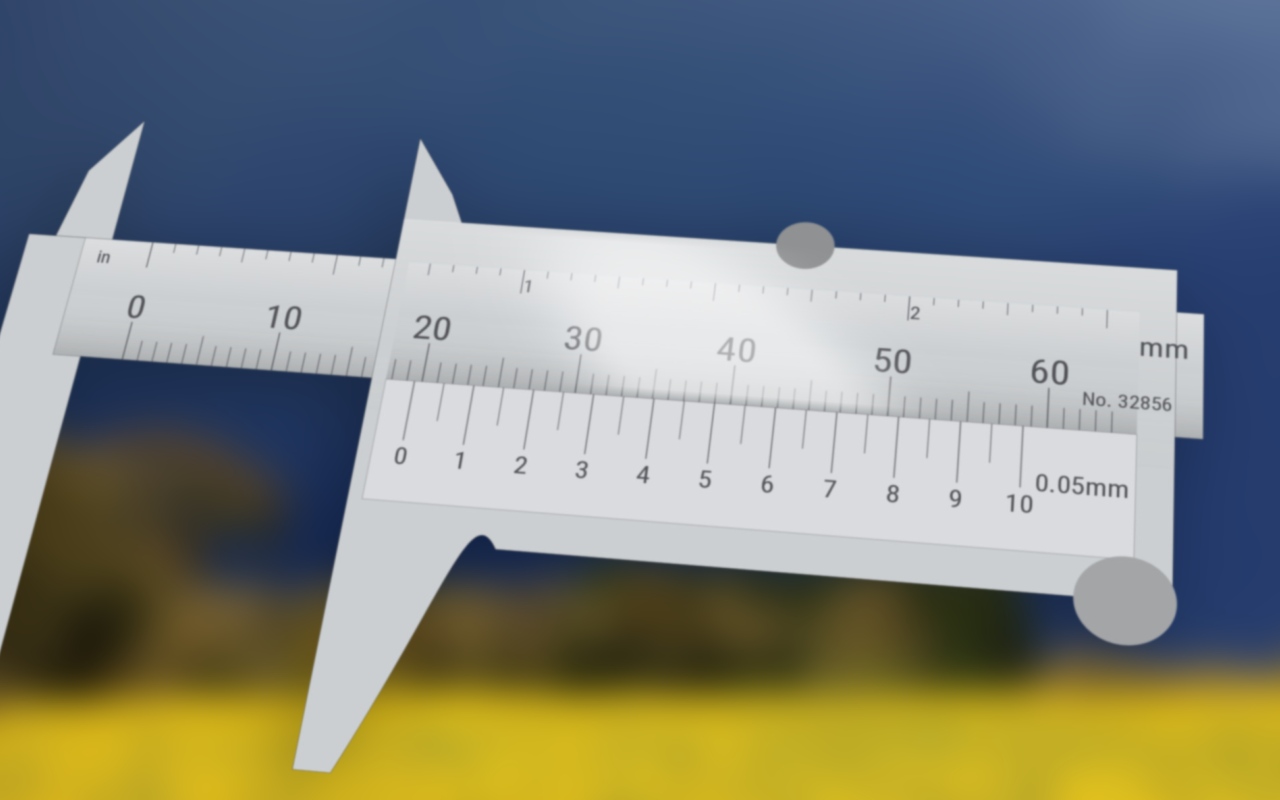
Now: 19.5
